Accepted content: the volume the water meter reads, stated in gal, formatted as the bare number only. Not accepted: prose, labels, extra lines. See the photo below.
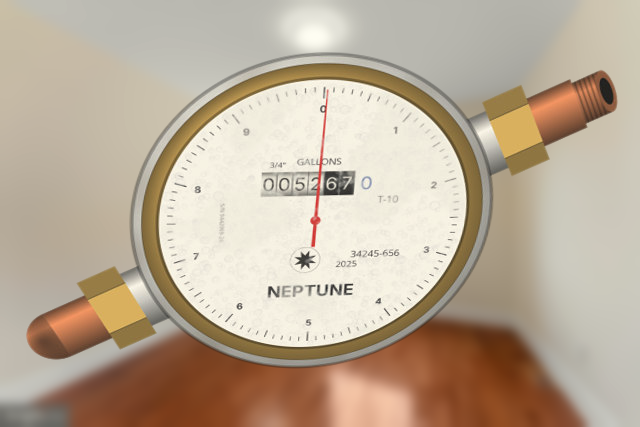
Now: 52670.0
